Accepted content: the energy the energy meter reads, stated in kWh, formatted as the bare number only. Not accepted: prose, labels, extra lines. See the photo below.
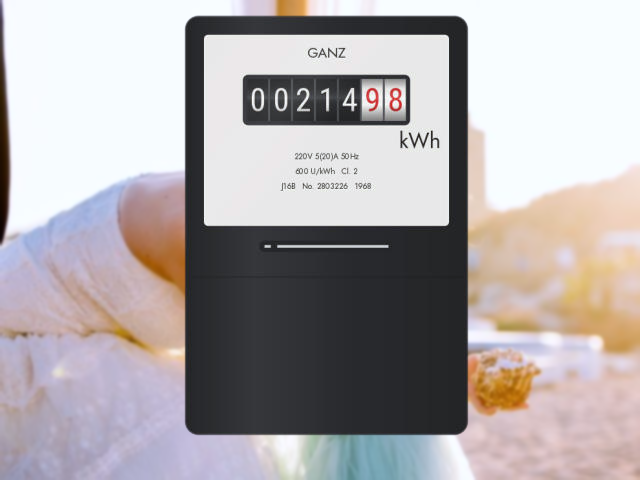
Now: 214.98
